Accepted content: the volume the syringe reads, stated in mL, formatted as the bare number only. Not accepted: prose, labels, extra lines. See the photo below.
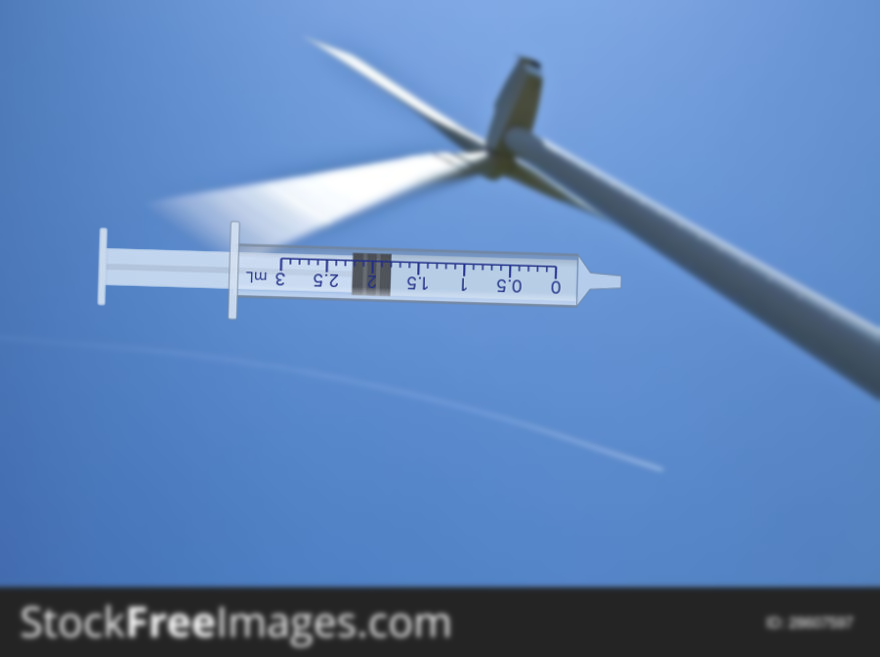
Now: 1.8
